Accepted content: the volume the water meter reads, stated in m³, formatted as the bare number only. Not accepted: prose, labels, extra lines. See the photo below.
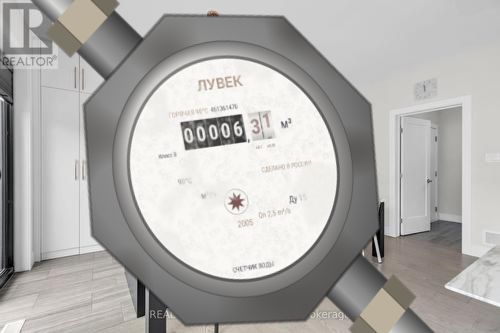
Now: 6.31
